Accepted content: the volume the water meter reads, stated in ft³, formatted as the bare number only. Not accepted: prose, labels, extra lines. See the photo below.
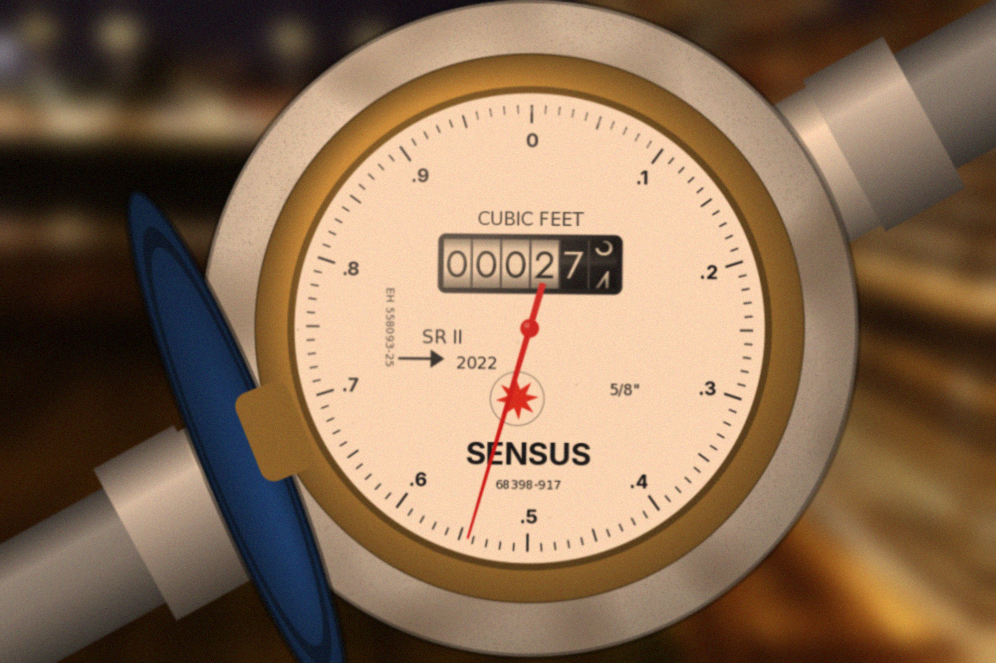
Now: 273.54
